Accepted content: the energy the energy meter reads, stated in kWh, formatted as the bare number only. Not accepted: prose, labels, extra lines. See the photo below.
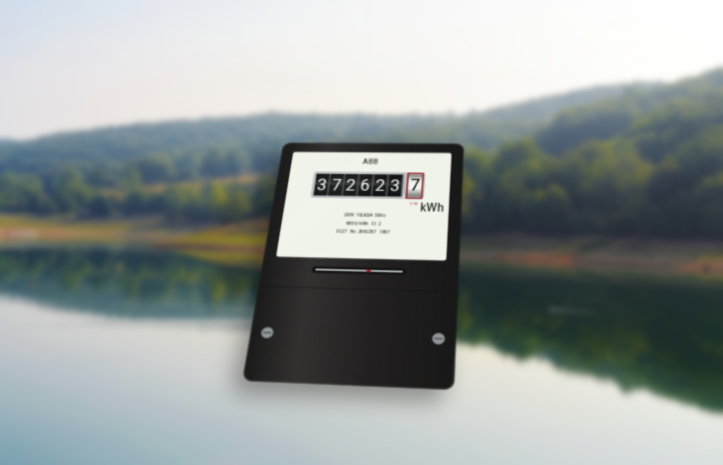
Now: 372623.7
